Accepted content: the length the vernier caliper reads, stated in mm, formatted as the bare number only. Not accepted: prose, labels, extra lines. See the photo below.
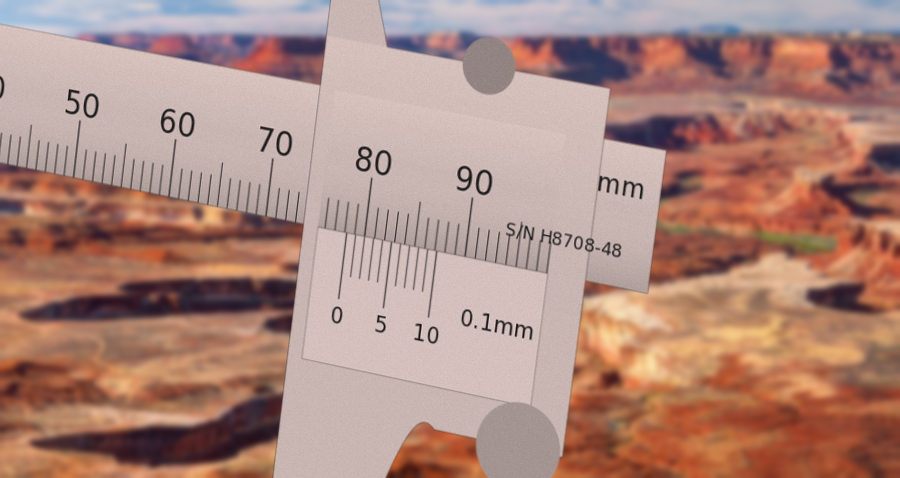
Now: 78.2
